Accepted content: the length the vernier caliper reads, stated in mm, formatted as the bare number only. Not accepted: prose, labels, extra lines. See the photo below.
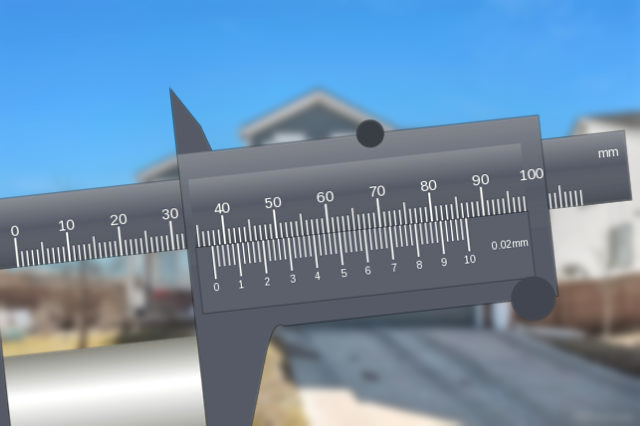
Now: 37.5
